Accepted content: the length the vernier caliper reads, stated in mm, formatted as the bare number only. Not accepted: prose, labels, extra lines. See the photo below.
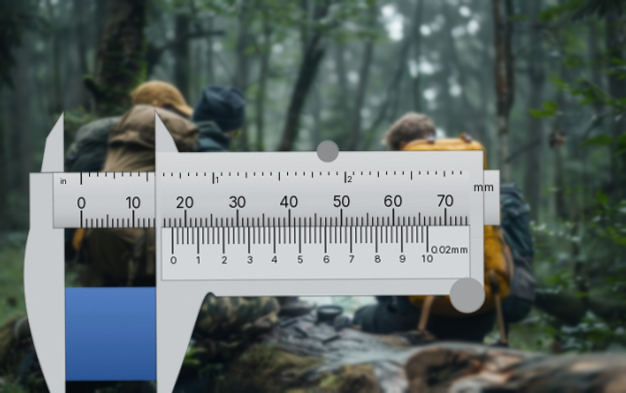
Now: 17.5
